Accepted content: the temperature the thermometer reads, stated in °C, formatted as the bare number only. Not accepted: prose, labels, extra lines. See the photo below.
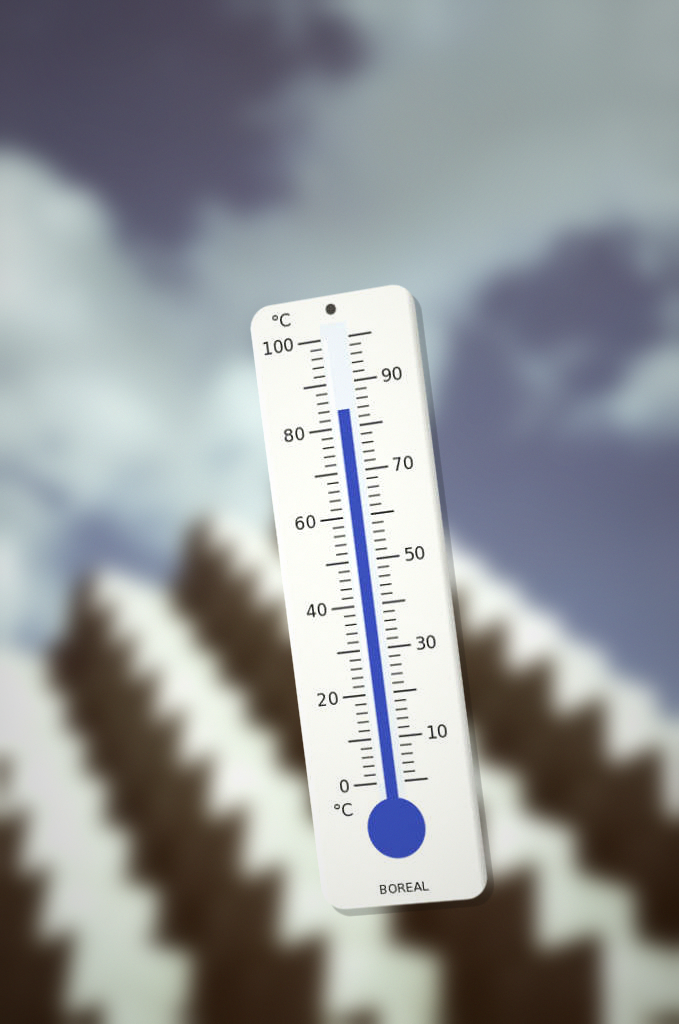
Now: 84
